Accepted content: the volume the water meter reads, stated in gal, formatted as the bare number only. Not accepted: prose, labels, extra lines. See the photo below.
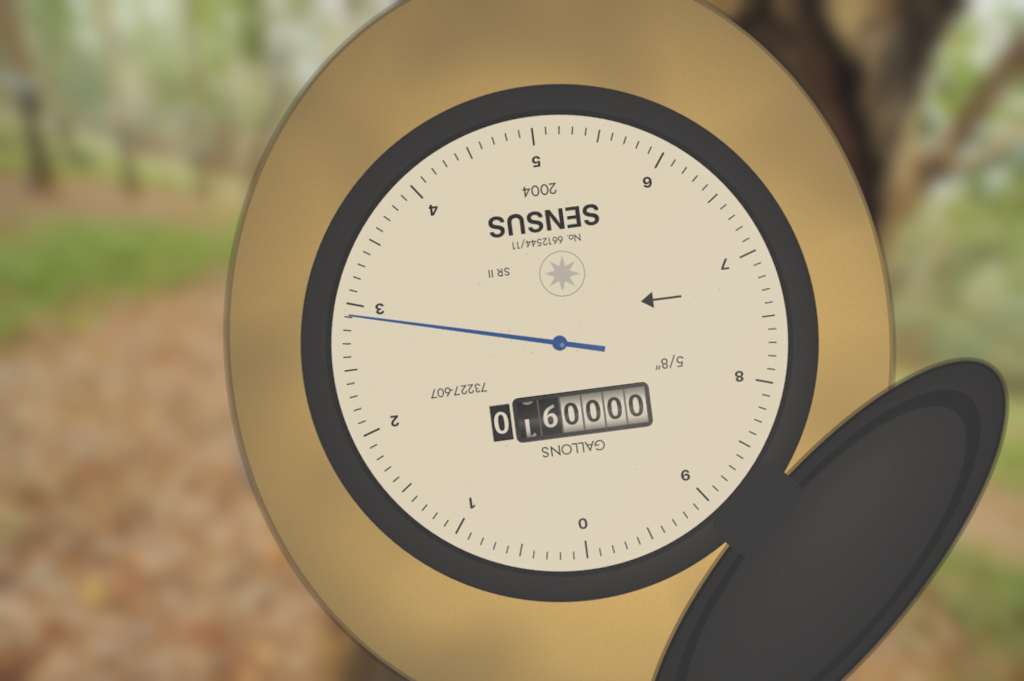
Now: 912.9
